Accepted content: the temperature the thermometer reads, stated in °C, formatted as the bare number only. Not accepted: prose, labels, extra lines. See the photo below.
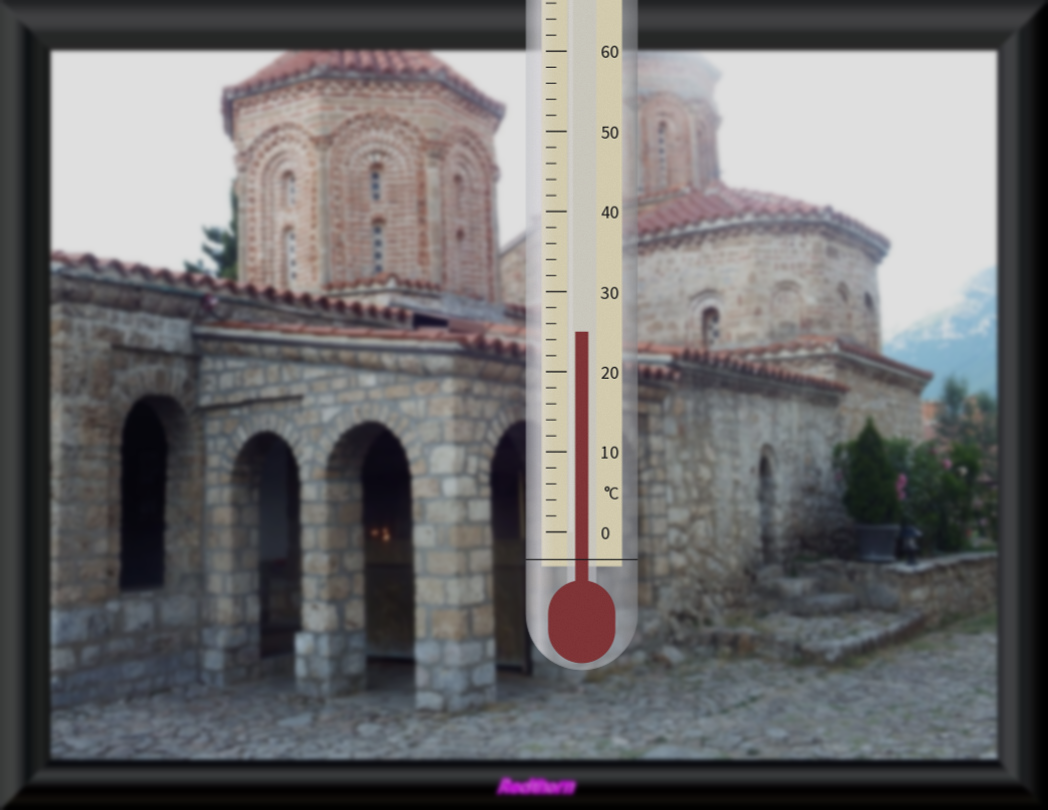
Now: 25
